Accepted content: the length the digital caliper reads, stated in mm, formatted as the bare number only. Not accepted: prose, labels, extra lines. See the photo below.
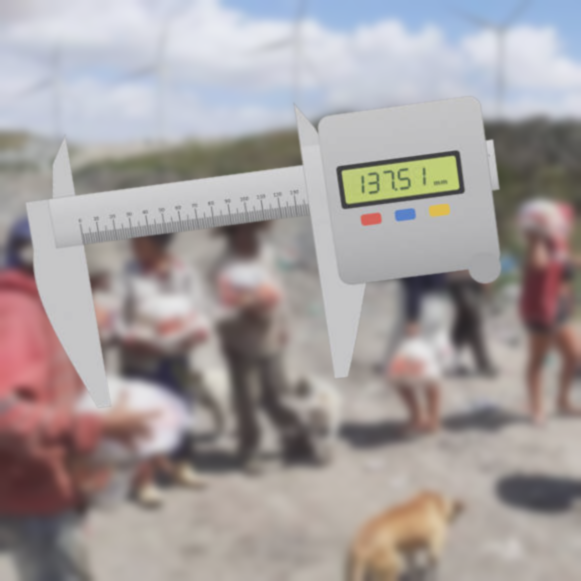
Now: 137.51
